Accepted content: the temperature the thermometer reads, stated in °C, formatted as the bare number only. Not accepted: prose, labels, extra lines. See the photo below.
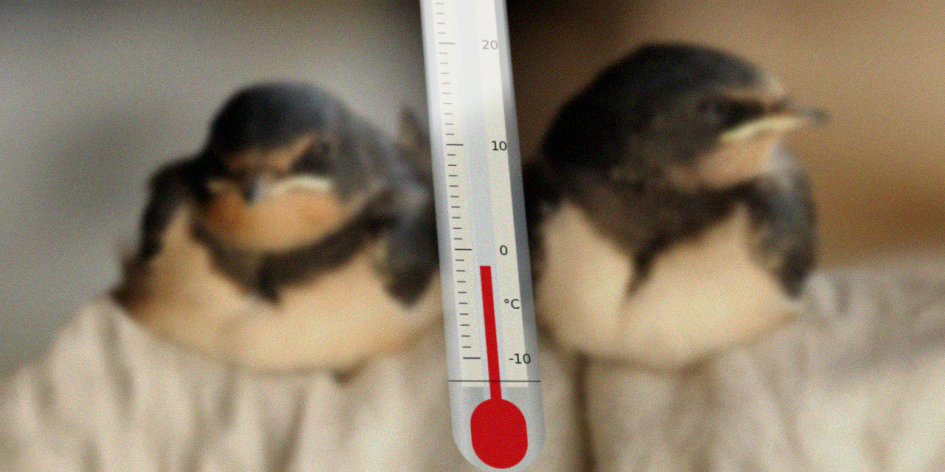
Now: -1.5
